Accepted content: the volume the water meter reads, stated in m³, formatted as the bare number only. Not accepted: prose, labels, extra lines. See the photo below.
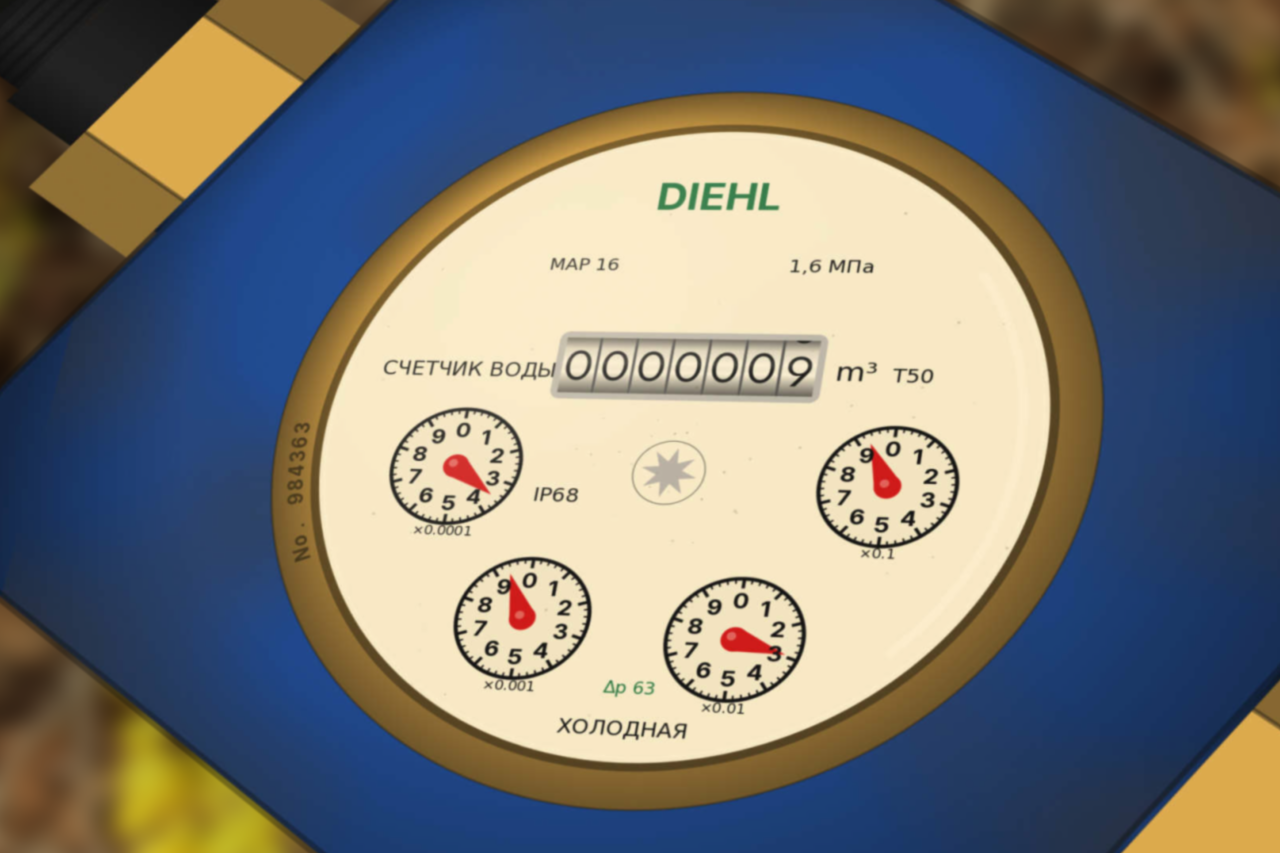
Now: 8.9293
